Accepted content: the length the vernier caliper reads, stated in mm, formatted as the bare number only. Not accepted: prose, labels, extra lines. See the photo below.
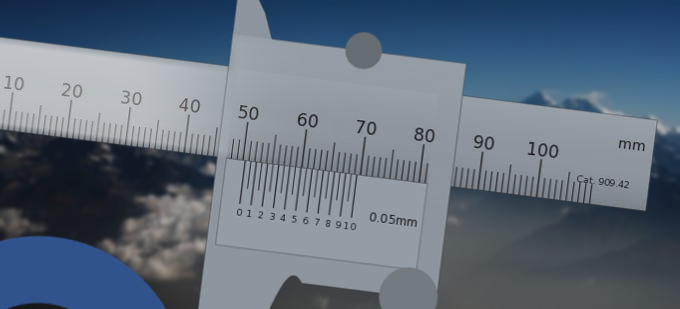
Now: 50.4
